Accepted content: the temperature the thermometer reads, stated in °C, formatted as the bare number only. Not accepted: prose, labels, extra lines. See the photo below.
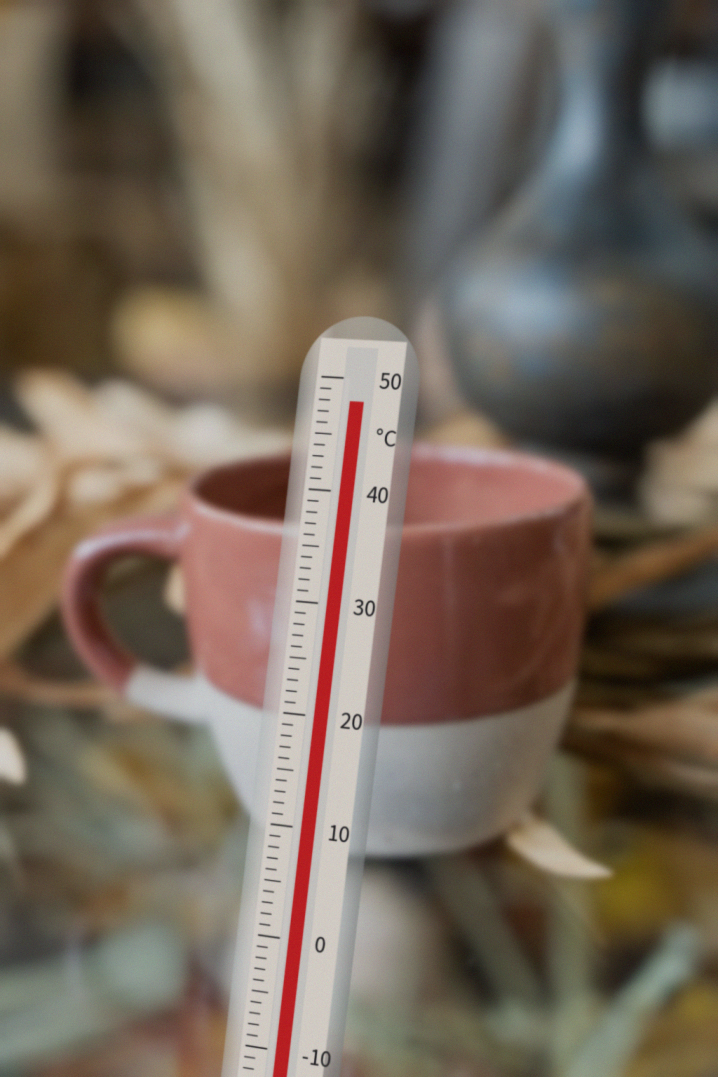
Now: 48
